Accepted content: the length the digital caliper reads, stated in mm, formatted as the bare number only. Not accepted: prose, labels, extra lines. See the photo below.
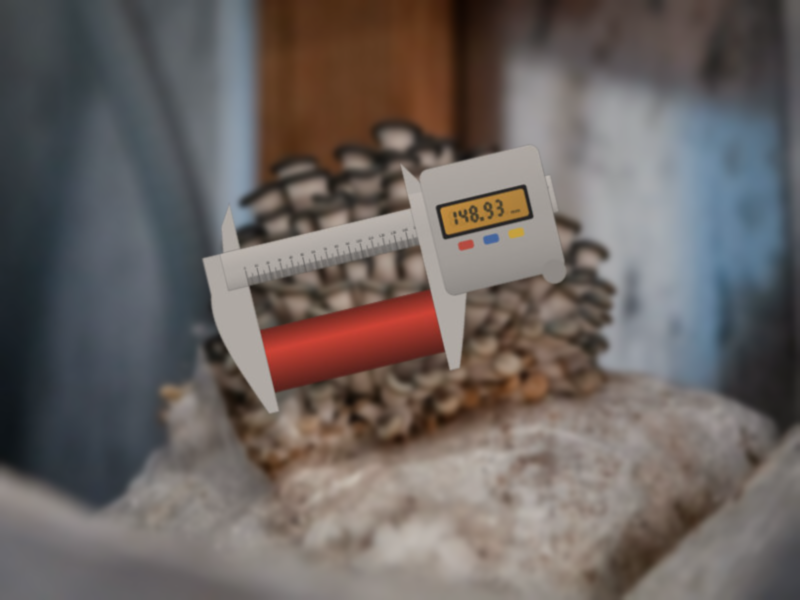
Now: 148.93
